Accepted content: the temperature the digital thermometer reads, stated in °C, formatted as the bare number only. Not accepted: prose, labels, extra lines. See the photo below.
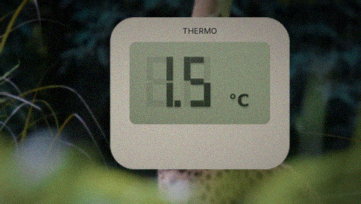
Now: 1.5
